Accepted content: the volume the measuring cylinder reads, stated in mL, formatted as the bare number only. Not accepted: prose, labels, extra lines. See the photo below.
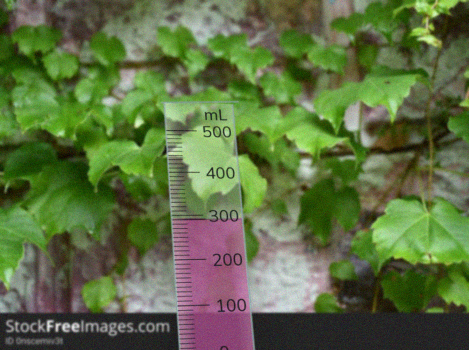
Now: 290
